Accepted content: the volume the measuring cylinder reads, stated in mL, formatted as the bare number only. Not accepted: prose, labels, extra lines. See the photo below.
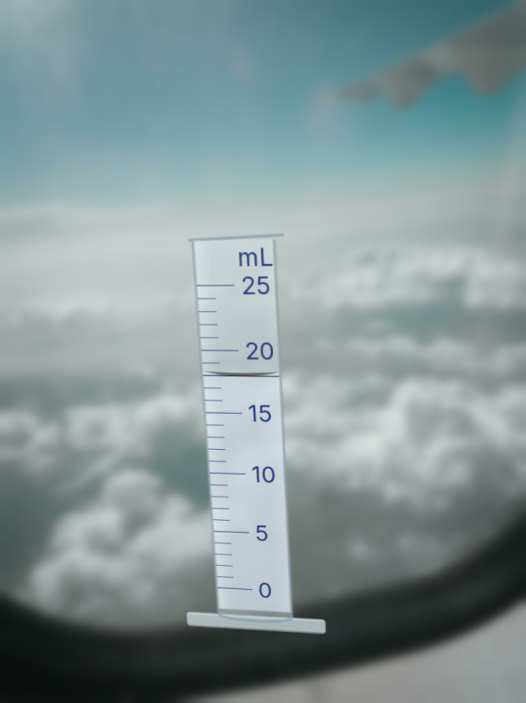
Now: 18
